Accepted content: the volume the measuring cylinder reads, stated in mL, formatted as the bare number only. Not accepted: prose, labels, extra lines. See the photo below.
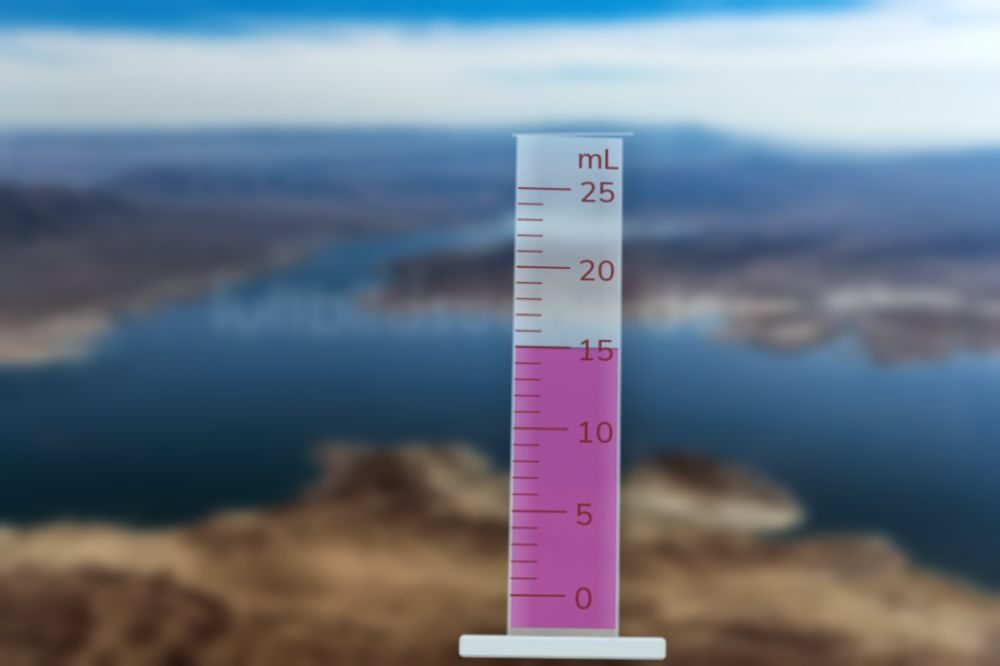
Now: 15
